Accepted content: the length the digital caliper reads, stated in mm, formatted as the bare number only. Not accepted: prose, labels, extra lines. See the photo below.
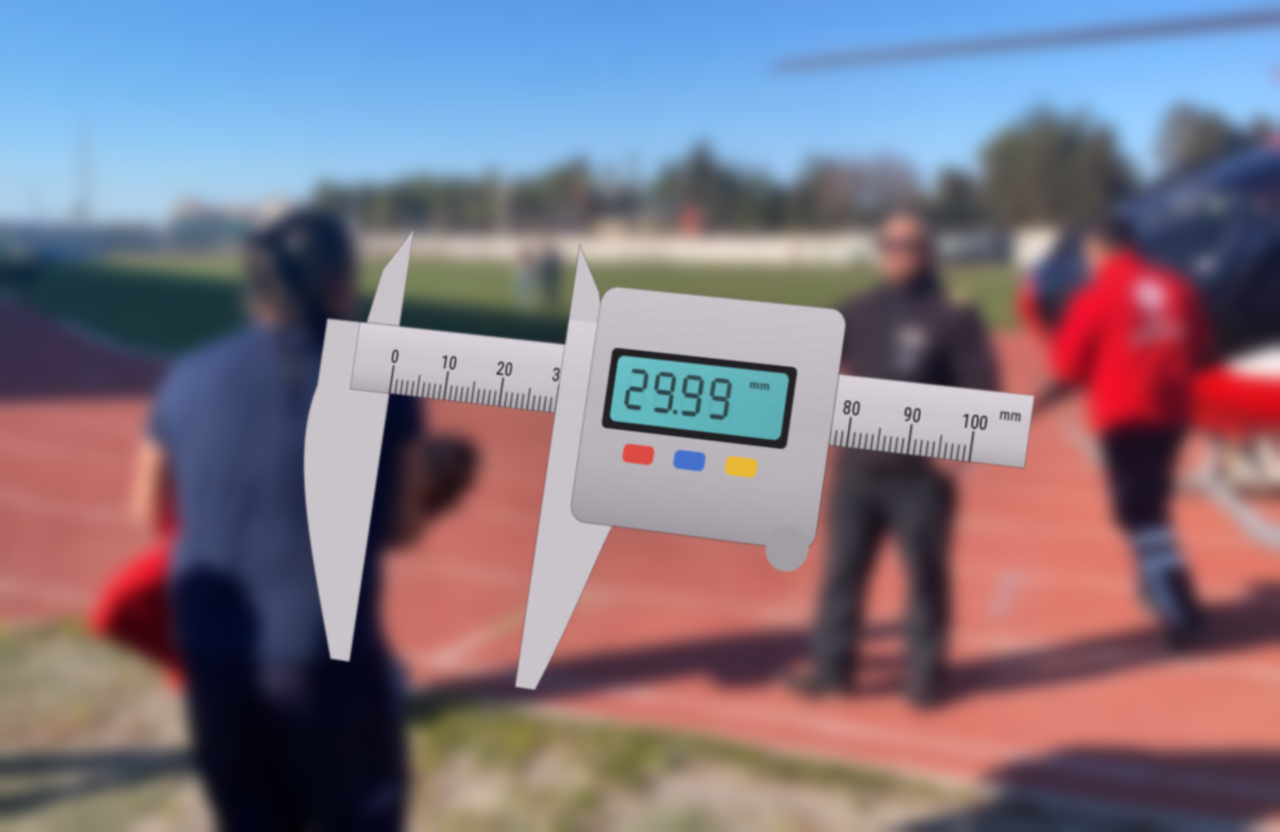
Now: 29.99
